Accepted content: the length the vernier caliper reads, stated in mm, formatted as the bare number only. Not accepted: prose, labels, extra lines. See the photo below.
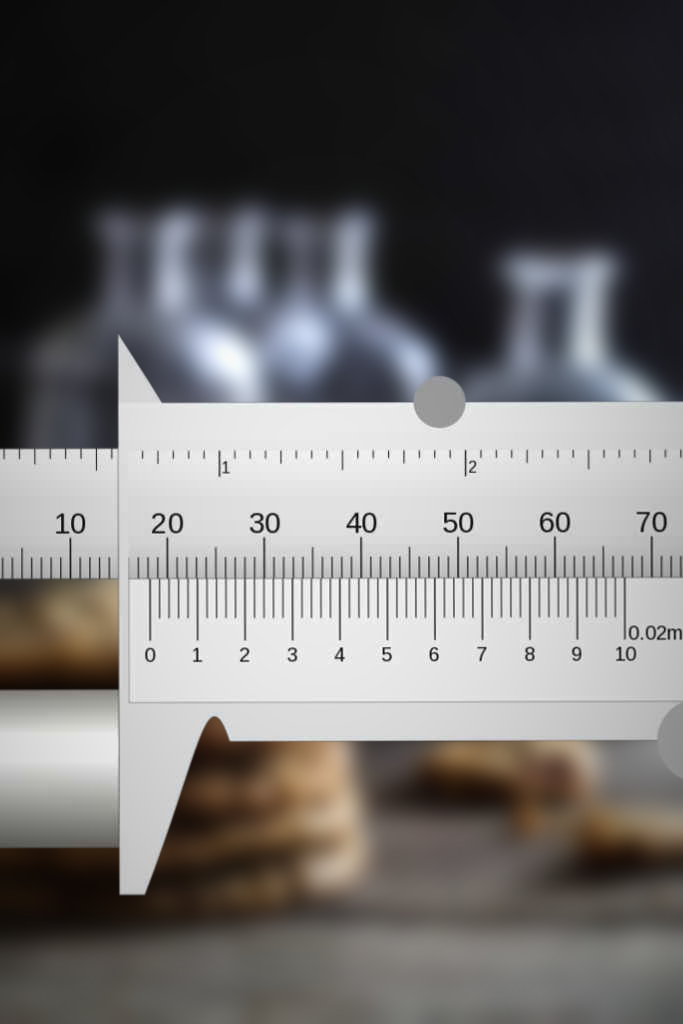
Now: 18.2
